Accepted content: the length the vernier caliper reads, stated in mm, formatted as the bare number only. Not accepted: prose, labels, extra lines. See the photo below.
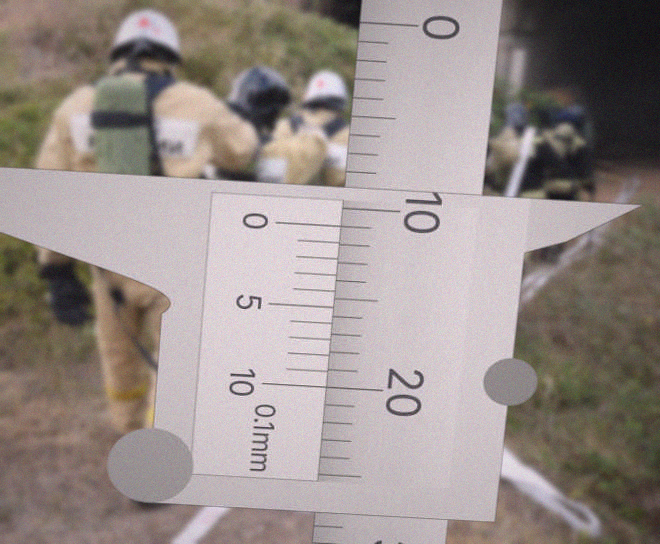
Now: 11.0
